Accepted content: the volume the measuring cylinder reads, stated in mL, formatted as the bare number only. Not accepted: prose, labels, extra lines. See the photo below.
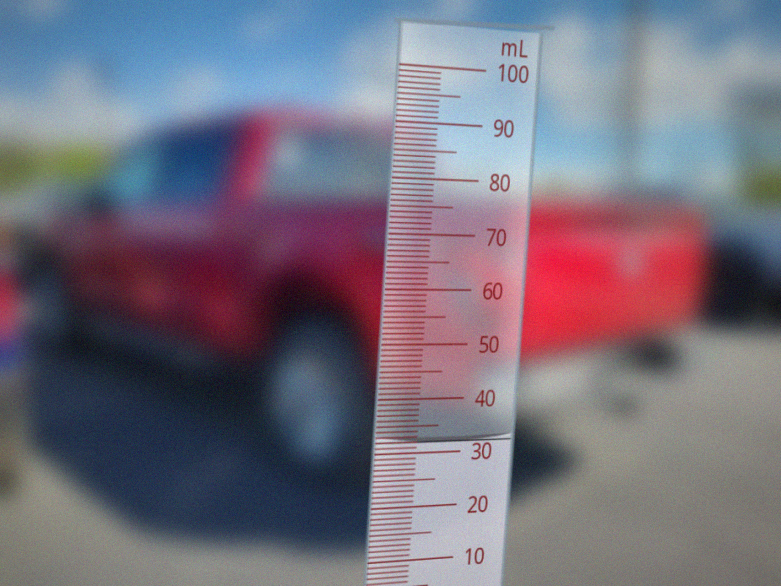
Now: 32
